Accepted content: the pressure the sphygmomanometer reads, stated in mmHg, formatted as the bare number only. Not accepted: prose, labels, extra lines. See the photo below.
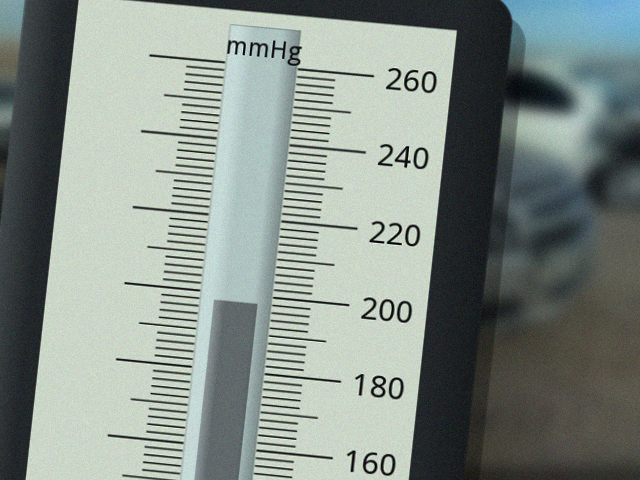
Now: 198
